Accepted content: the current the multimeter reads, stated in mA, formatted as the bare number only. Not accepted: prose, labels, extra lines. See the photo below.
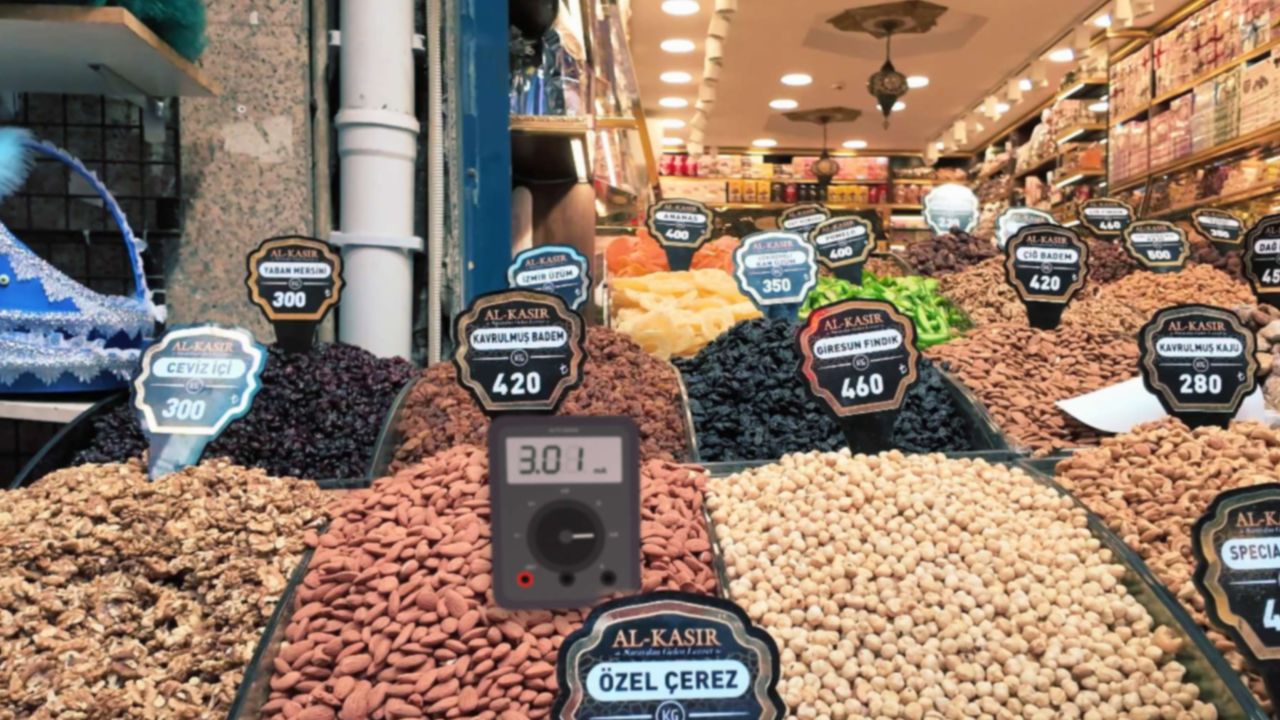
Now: 3.01
